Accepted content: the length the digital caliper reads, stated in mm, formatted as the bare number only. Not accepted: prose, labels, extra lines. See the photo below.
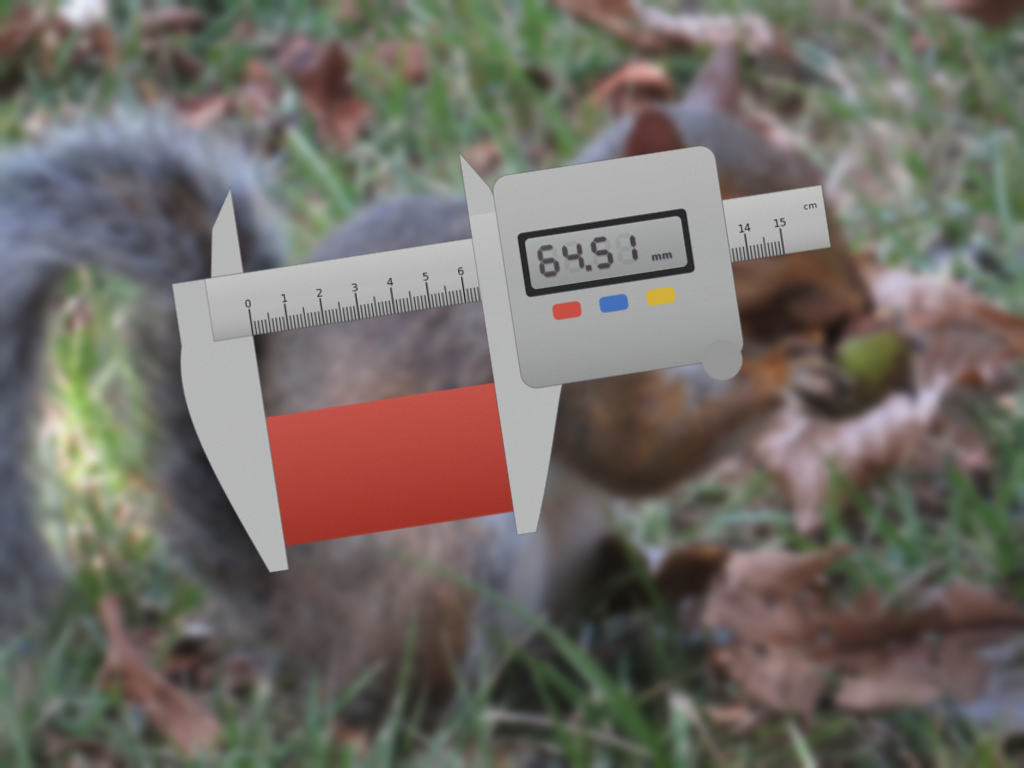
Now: 64.51
